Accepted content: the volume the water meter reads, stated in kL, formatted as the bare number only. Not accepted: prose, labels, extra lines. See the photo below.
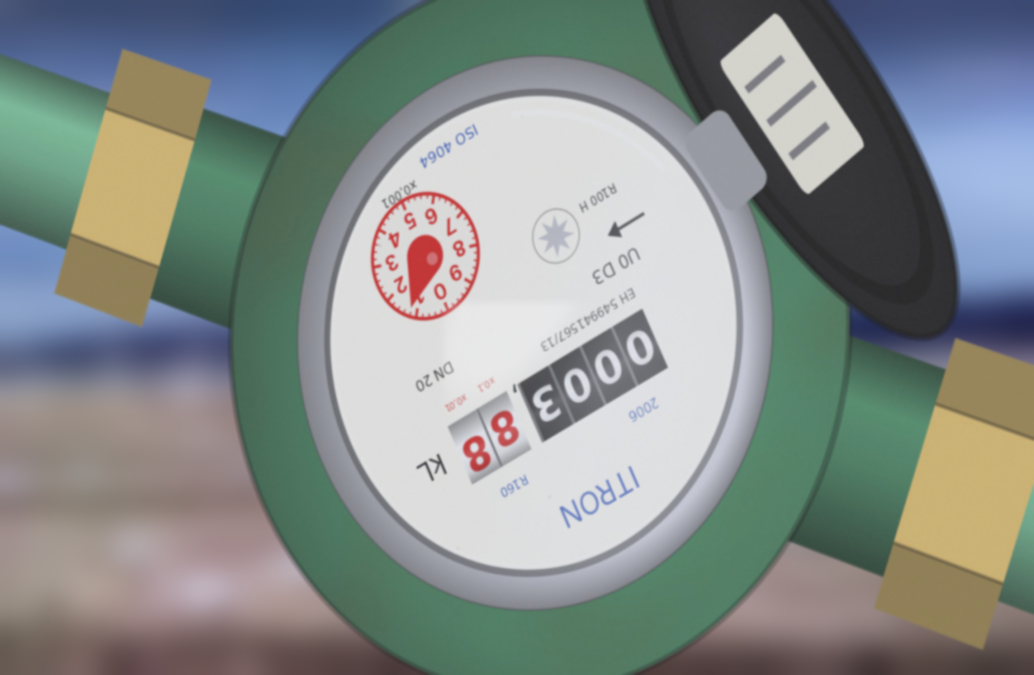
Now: 3.881
